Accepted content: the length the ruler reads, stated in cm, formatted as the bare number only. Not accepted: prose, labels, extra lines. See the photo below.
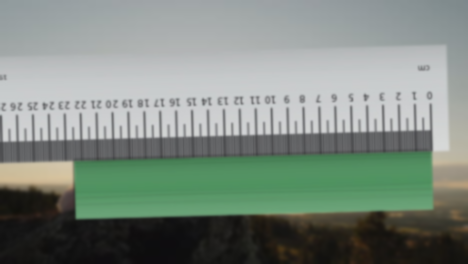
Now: 22.5
